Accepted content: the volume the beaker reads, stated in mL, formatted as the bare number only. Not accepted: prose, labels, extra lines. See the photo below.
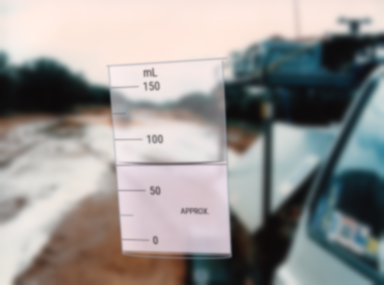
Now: 75
